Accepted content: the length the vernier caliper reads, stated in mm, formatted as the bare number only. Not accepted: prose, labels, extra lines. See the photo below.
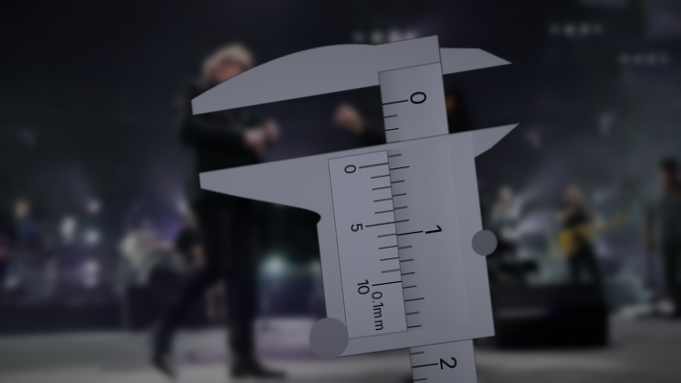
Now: 4.5
